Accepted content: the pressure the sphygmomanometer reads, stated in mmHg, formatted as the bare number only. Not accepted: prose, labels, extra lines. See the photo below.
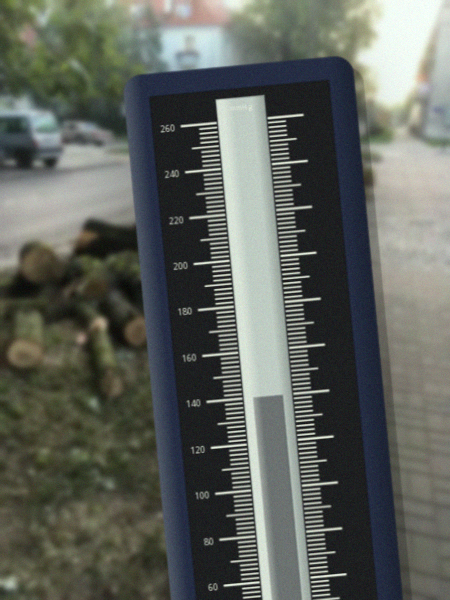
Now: 140
